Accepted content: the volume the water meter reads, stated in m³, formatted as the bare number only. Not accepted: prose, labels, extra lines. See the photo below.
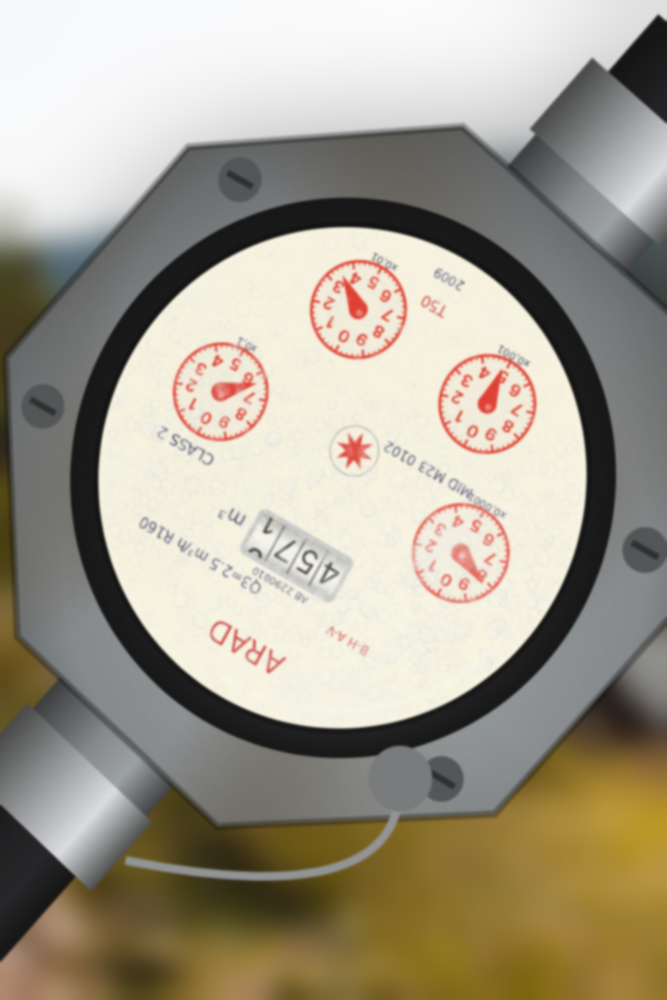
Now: 4570.6348
